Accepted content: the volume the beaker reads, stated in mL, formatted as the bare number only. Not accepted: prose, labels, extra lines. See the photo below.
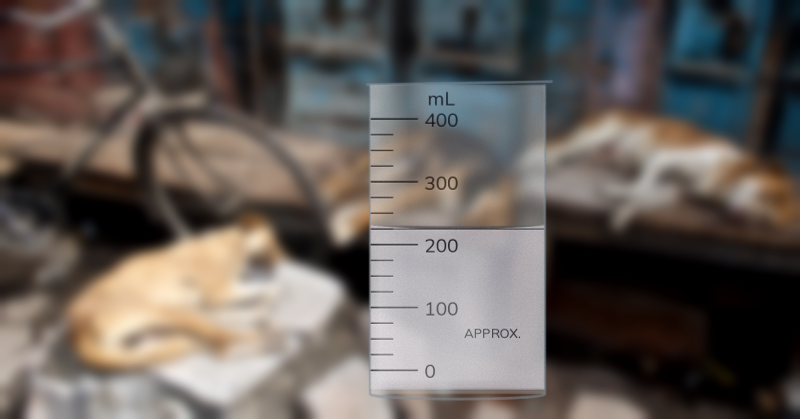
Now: 225
